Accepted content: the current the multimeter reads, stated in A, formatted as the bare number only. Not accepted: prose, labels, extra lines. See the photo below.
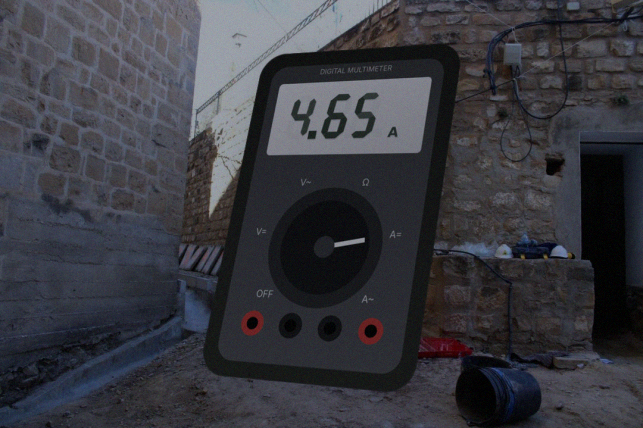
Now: 4.65
